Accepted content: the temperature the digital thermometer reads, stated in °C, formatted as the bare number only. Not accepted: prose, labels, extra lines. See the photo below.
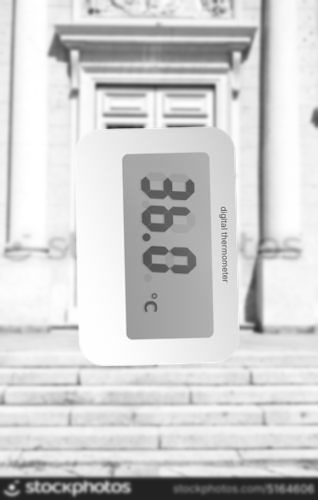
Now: 36.0
